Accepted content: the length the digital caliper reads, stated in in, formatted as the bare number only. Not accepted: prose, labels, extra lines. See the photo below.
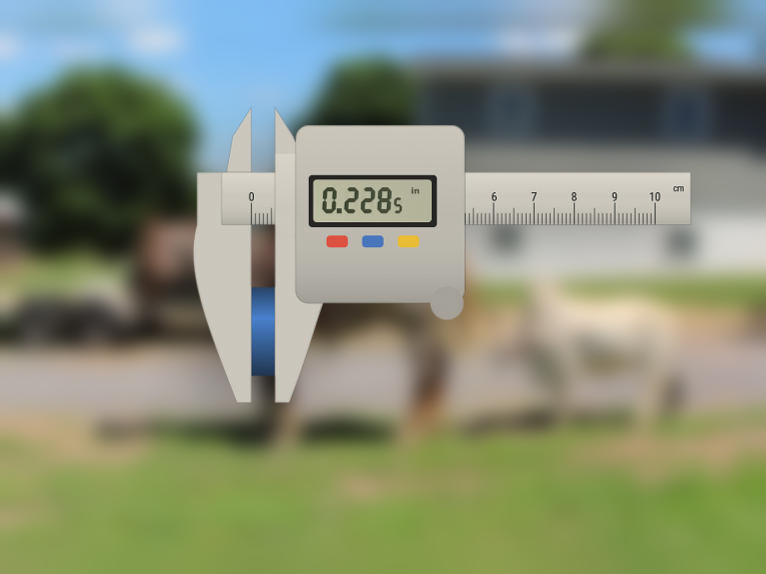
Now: 0.2285
